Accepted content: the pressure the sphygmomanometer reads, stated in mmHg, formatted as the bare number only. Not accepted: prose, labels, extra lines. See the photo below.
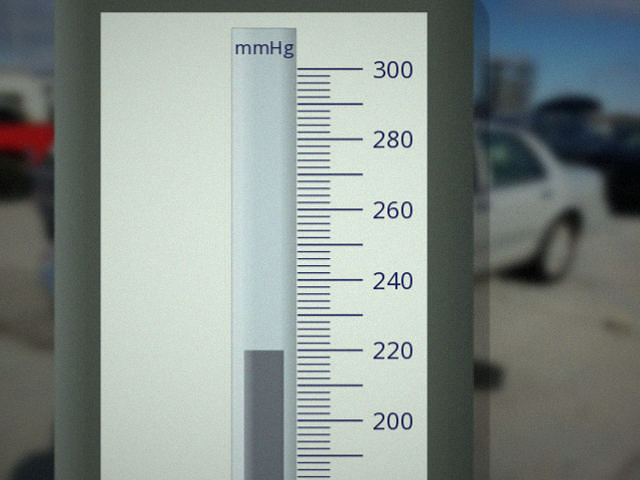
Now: 220
